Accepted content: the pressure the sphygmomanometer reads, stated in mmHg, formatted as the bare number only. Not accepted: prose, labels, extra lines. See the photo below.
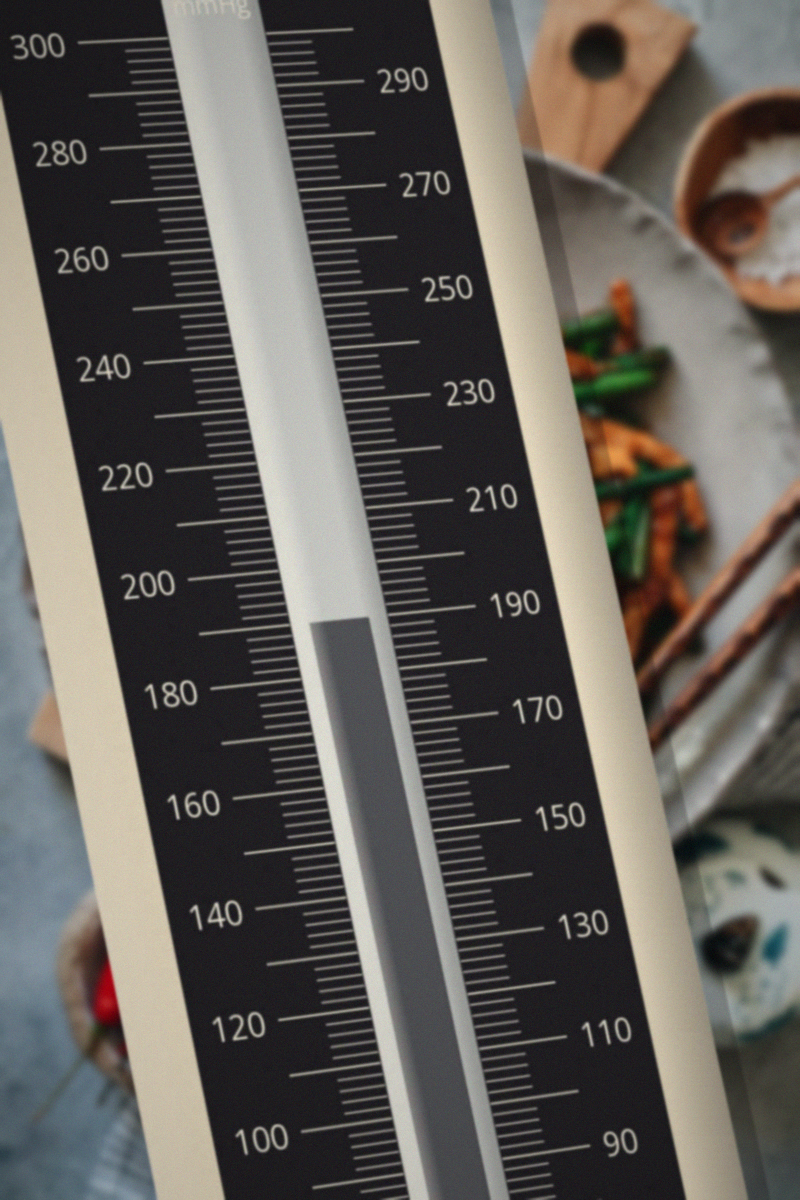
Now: 190
